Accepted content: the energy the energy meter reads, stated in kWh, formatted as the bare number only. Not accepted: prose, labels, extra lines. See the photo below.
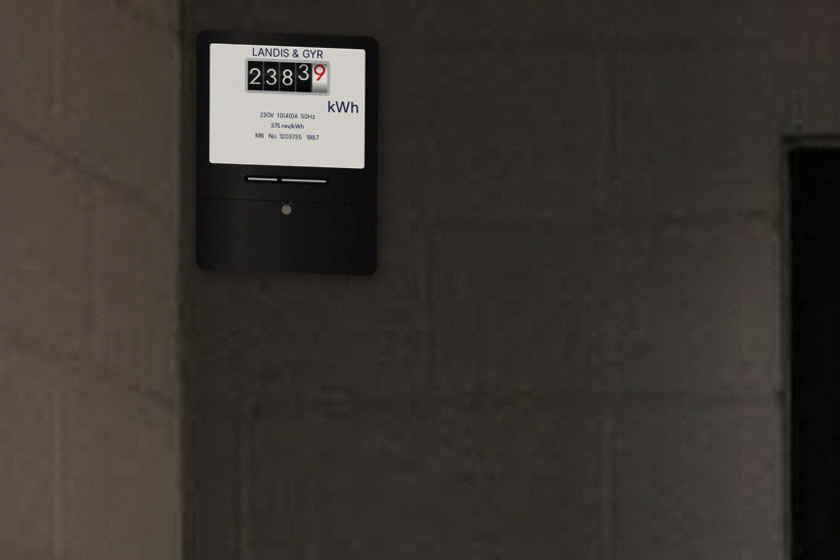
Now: 2383.9
